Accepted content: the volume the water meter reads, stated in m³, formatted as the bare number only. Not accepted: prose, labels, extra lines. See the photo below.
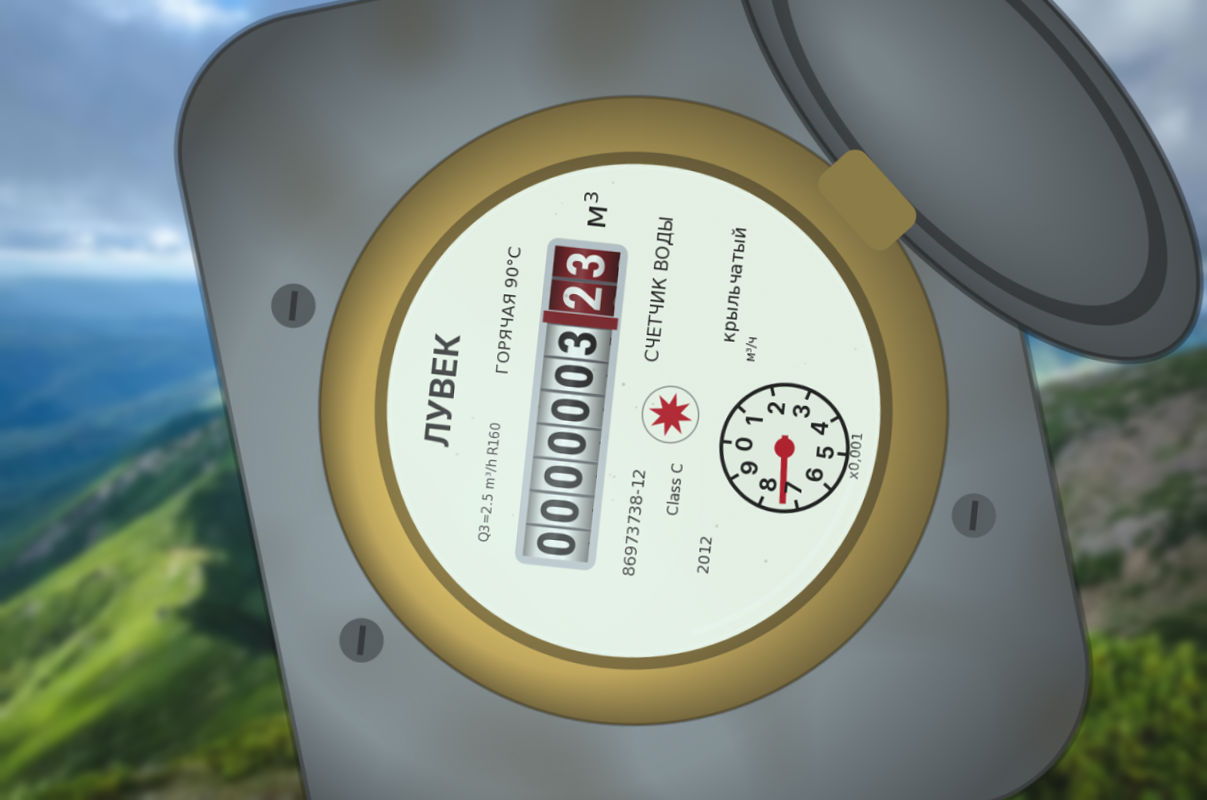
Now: 3.237
